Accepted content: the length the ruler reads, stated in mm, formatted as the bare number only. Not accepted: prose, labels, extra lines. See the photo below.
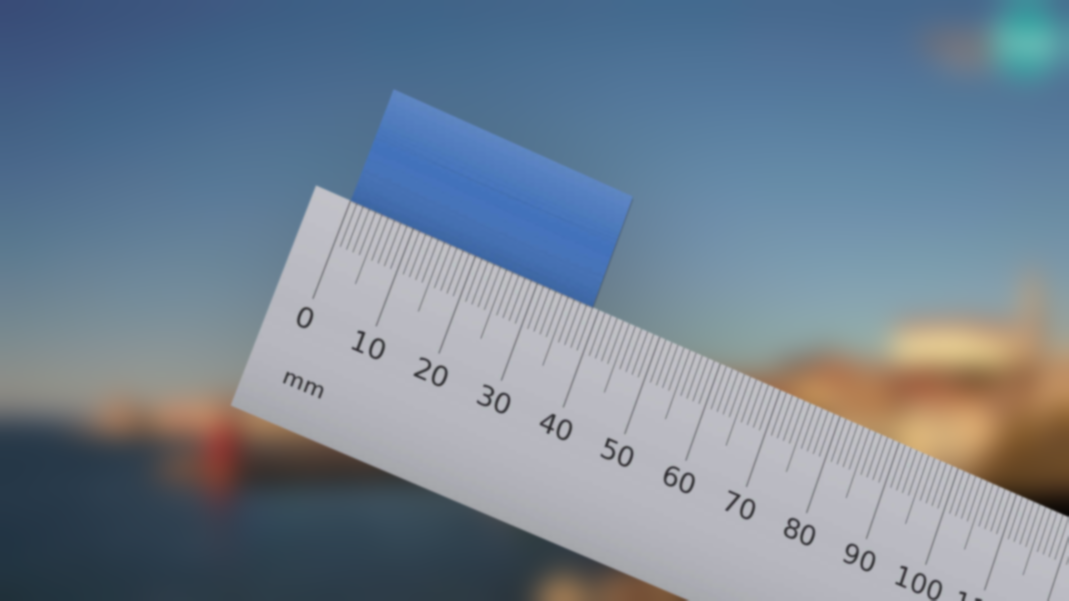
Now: 39
